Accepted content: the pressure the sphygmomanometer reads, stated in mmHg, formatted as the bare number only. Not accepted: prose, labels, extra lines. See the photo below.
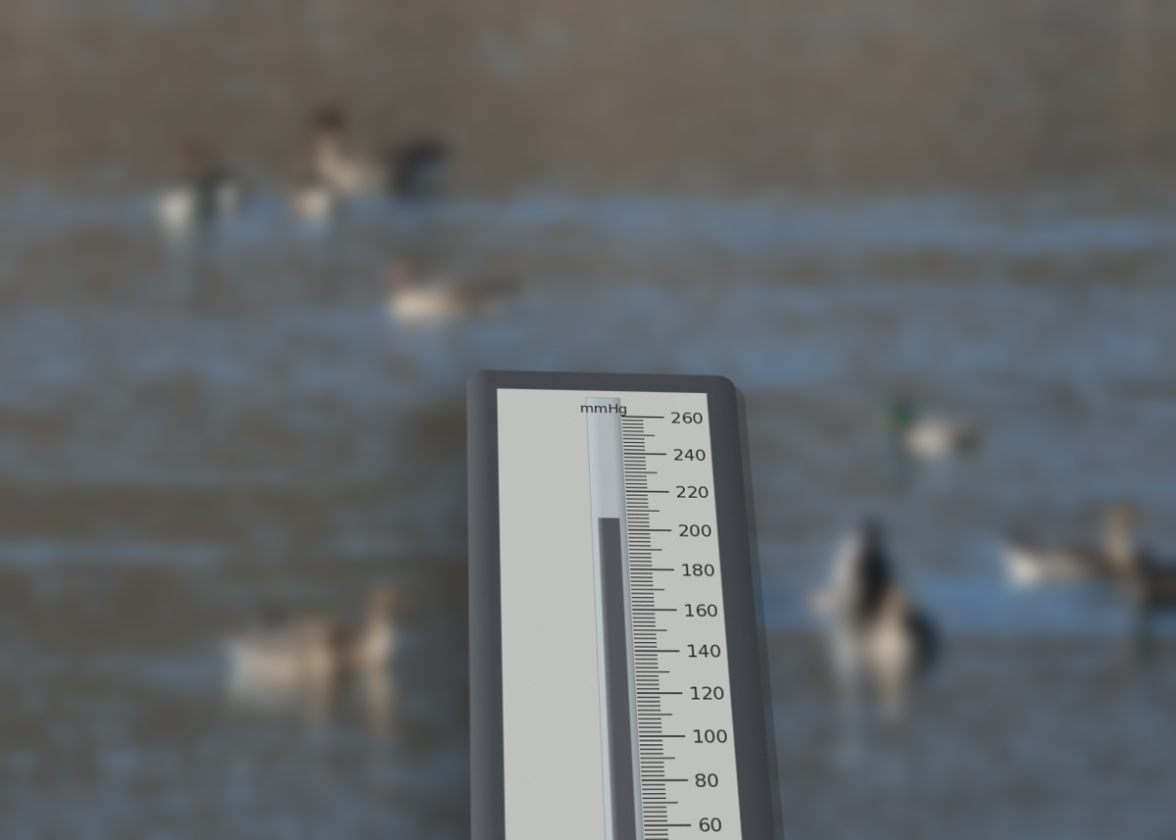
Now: 206
